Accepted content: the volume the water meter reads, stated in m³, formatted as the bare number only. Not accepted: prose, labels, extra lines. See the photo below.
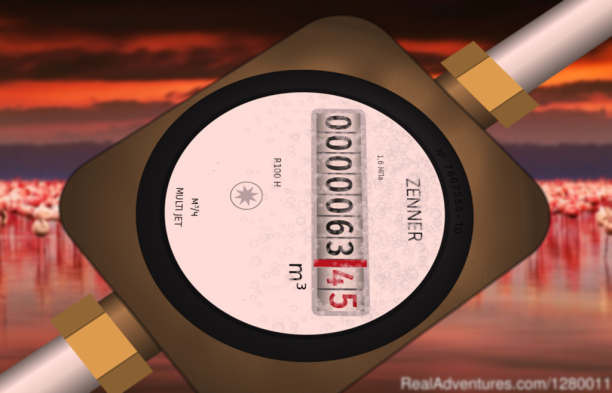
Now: 63.45
